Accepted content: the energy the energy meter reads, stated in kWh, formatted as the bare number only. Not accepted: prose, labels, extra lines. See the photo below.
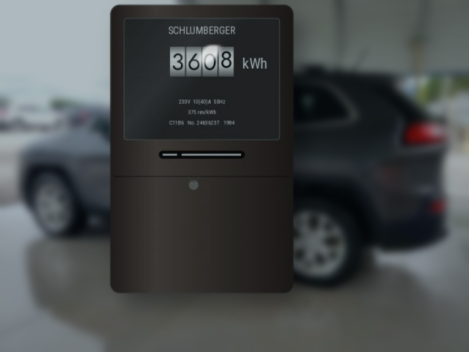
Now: 3608
